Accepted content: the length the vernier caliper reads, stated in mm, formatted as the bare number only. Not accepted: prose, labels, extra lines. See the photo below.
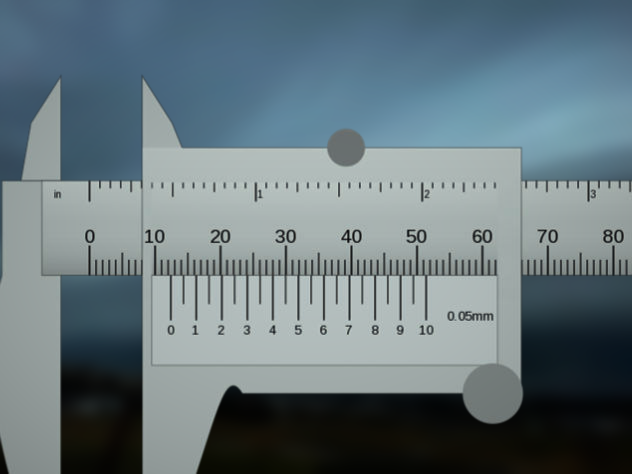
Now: 12.4
